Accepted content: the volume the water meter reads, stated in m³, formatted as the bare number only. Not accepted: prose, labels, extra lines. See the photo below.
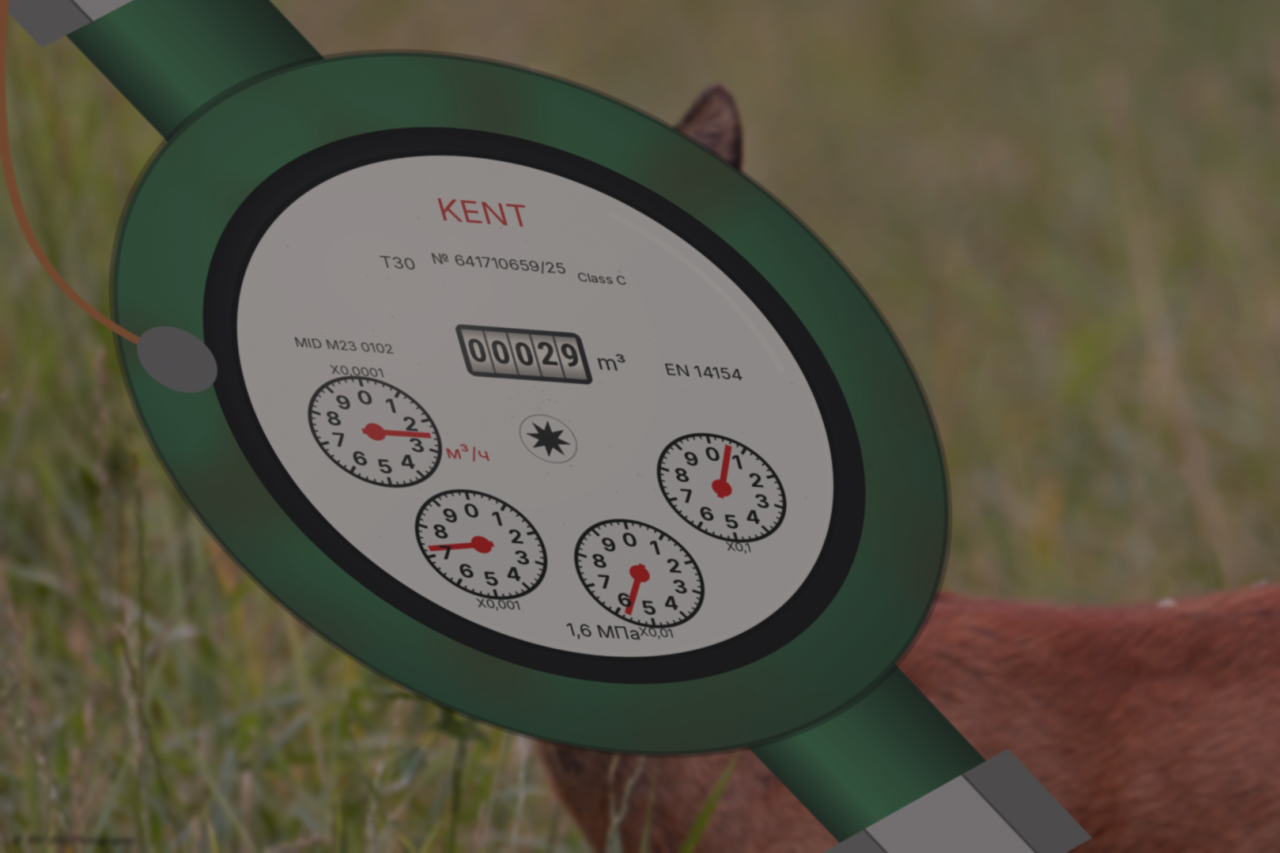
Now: 29.0572
